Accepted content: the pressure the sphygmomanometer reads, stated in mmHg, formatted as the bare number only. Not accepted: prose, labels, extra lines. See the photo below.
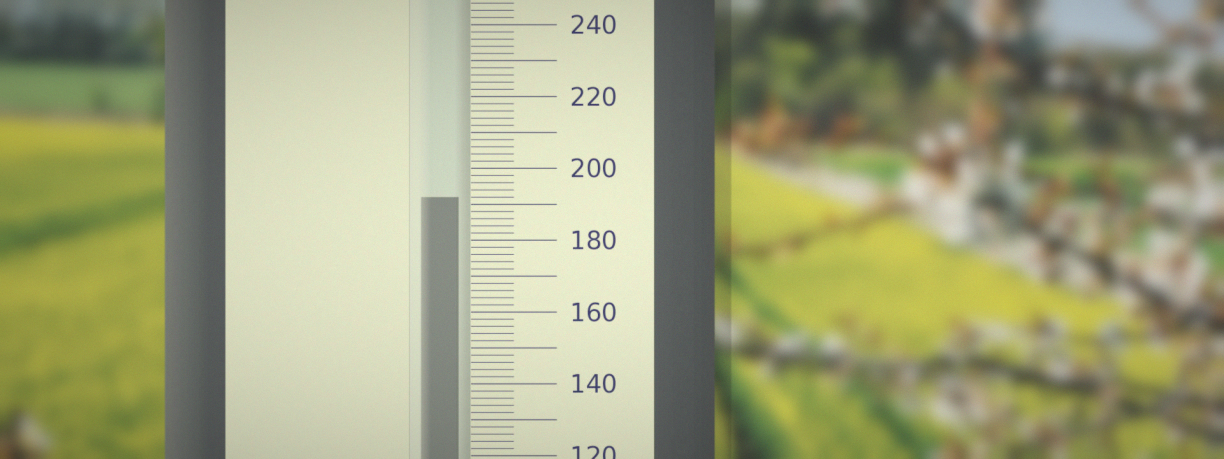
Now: 192
